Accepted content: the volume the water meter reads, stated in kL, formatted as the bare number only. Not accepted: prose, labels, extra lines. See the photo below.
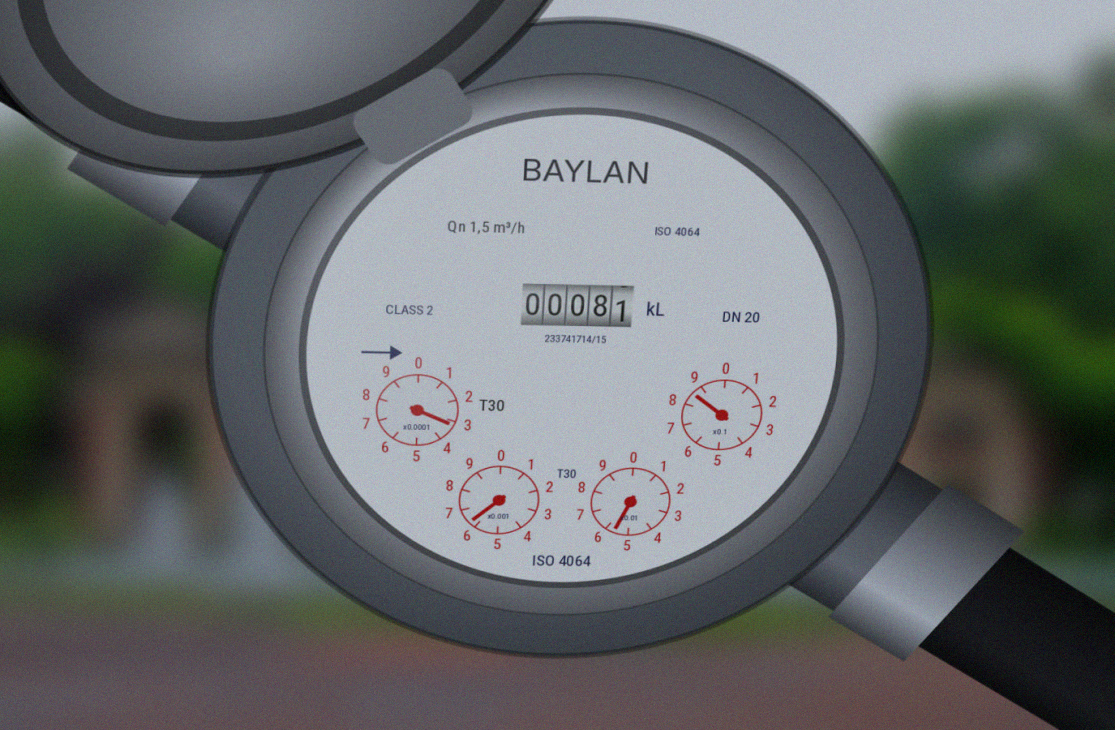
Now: 80.8563
